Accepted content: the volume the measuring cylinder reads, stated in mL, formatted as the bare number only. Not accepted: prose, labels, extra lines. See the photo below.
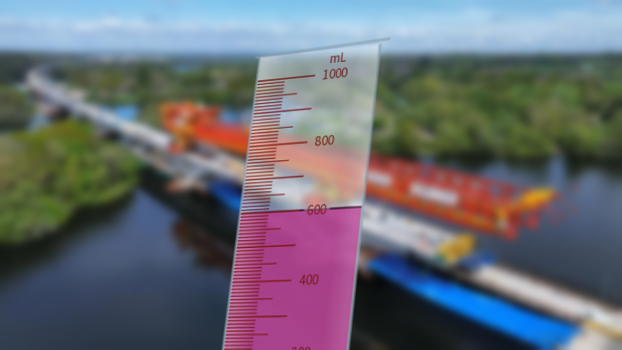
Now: 600
